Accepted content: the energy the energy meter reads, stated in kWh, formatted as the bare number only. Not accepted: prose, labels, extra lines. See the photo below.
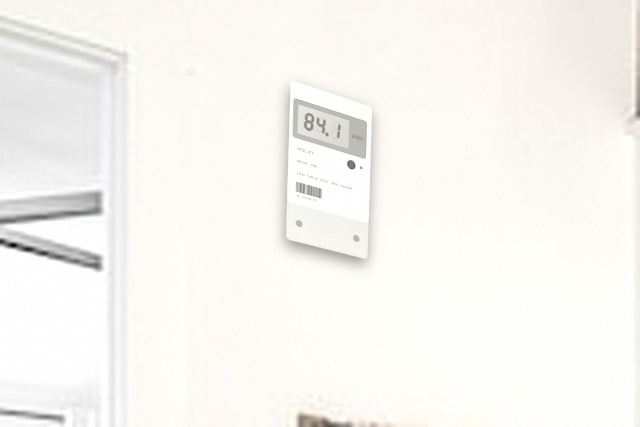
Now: 84.1
